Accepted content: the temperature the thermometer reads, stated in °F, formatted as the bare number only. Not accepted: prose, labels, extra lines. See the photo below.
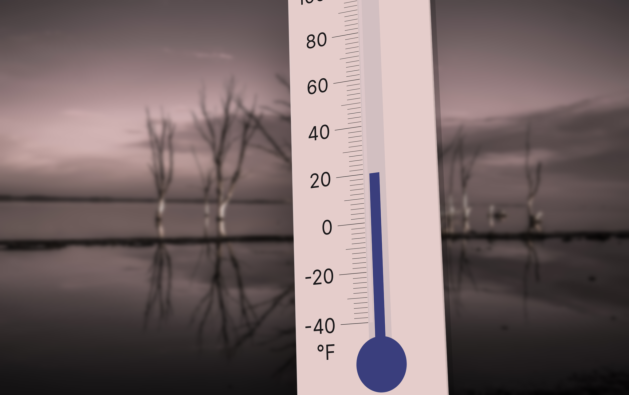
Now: 20
